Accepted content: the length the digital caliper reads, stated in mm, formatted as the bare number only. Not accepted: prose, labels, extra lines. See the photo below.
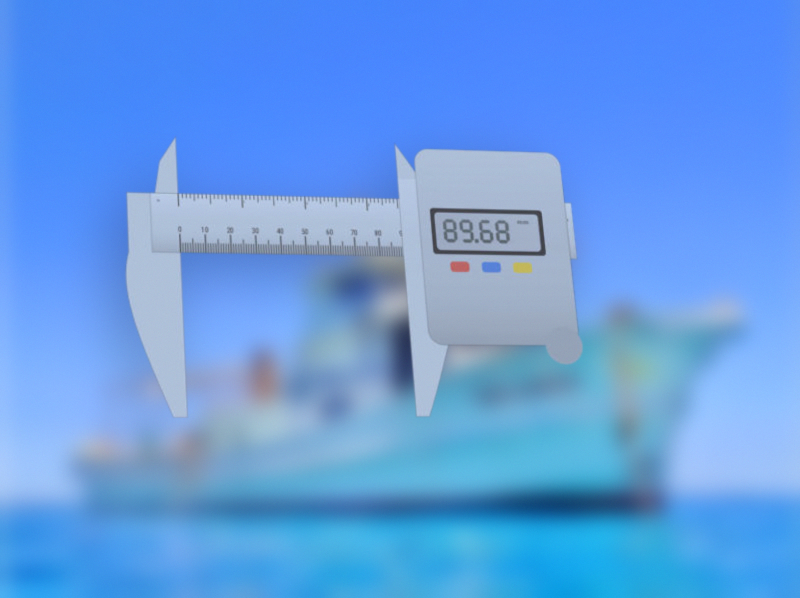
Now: 89.68
